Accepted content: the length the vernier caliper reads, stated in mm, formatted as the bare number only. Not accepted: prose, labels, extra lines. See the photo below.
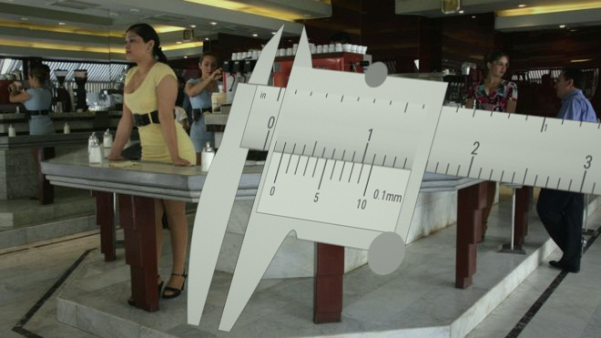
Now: 2.0
